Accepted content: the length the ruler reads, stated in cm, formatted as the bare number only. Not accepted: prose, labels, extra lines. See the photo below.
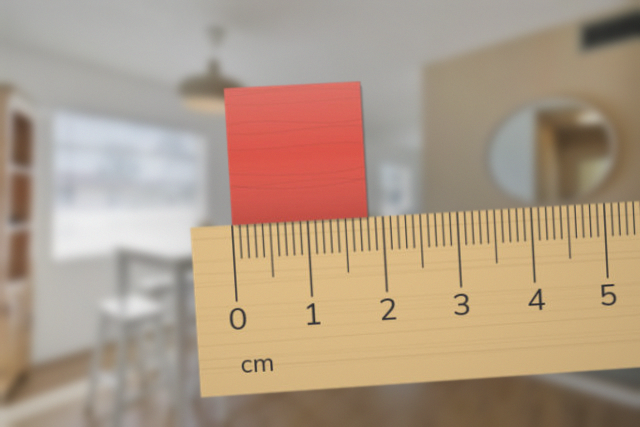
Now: 1.8
